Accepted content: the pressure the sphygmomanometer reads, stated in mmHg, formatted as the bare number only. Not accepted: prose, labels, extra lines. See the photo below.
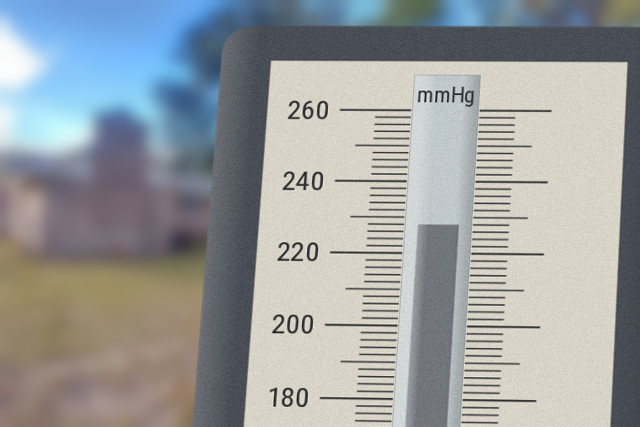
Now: 228
